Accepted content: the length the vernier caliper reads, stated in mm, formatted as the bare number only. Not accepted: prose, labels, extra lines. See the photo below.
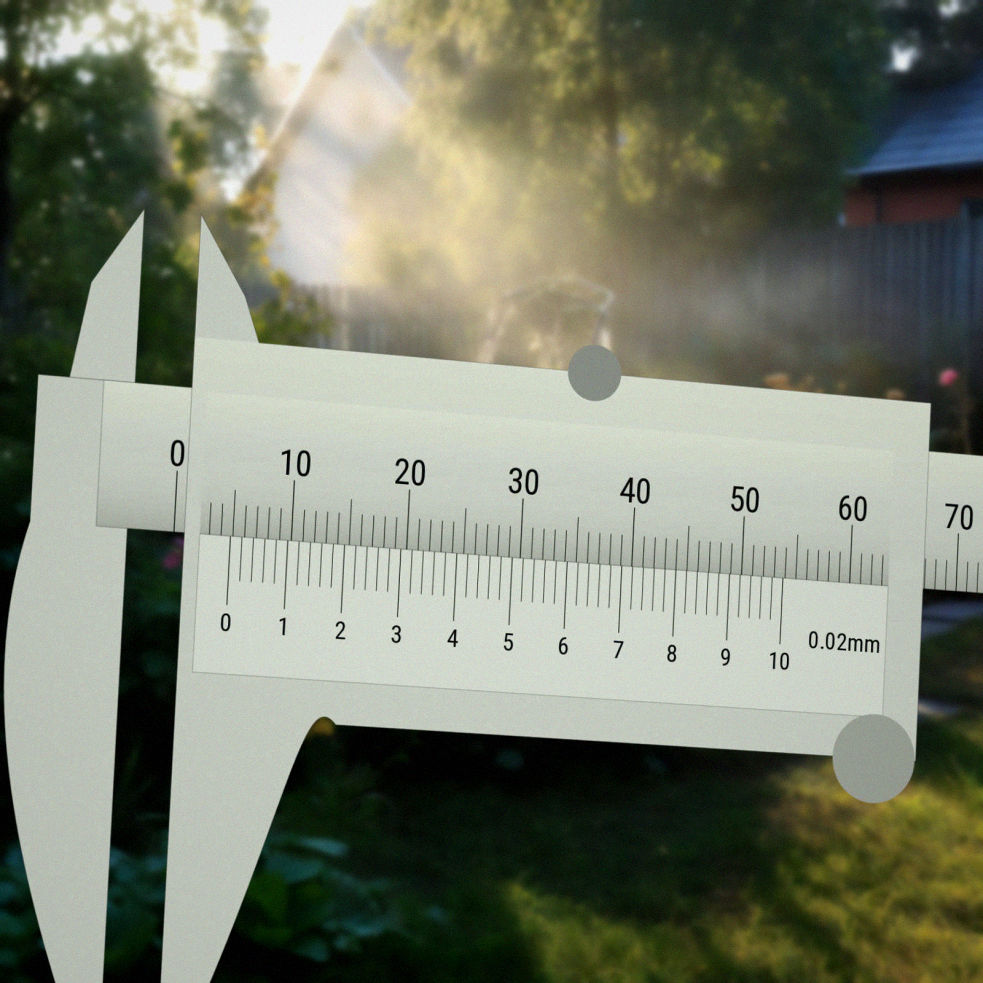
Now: 4.8
